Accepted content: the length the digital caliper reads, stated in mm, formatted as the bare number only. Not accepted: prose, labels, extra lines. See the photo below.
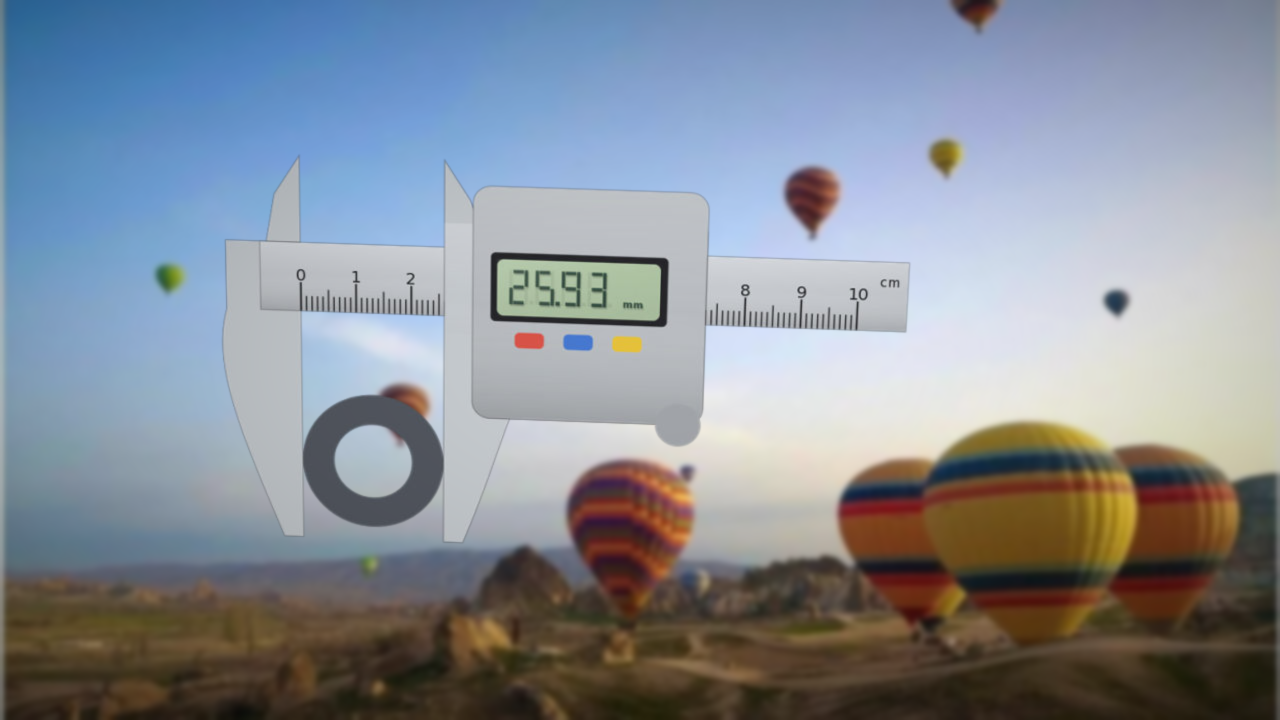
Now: 25.93
